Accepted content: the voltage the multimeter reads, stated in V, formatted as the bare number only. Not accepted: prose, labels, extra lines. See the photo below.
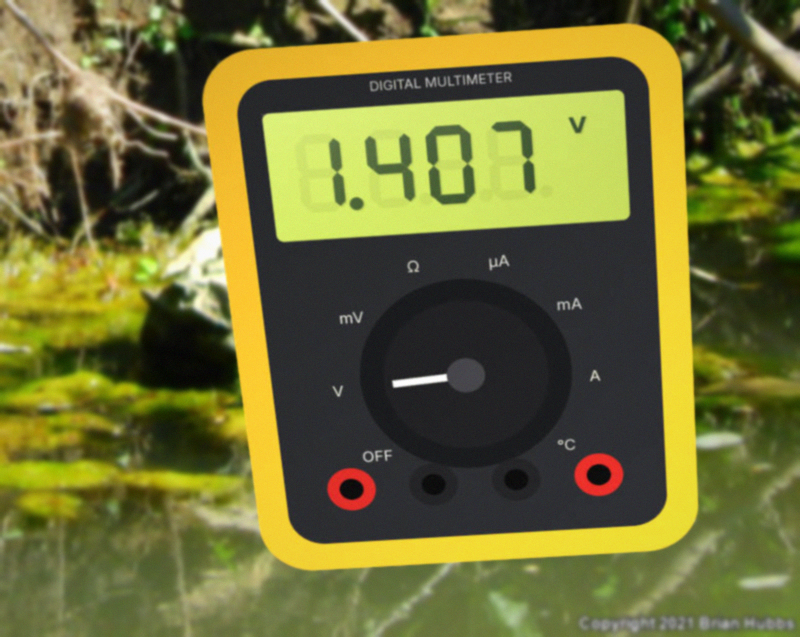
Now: 1.407
